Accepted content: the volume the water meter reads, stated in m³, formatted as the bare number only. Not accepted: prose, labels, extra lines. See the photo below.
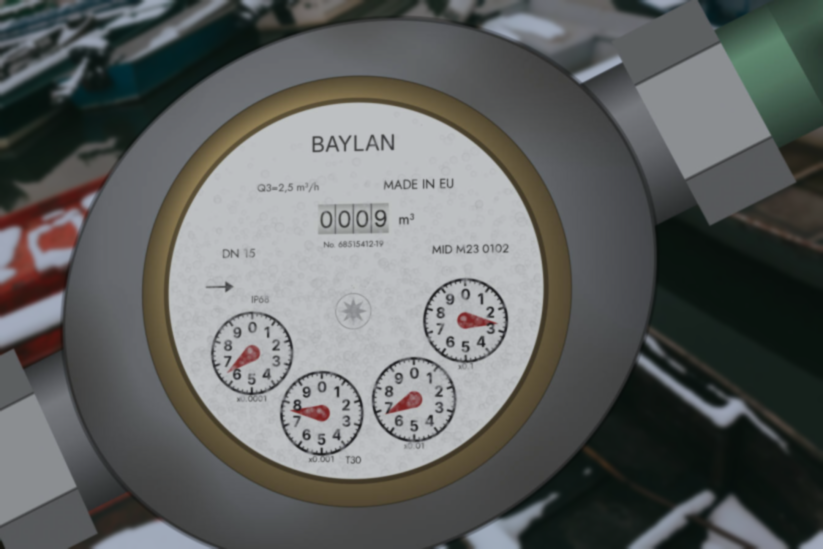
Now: 9.2676
